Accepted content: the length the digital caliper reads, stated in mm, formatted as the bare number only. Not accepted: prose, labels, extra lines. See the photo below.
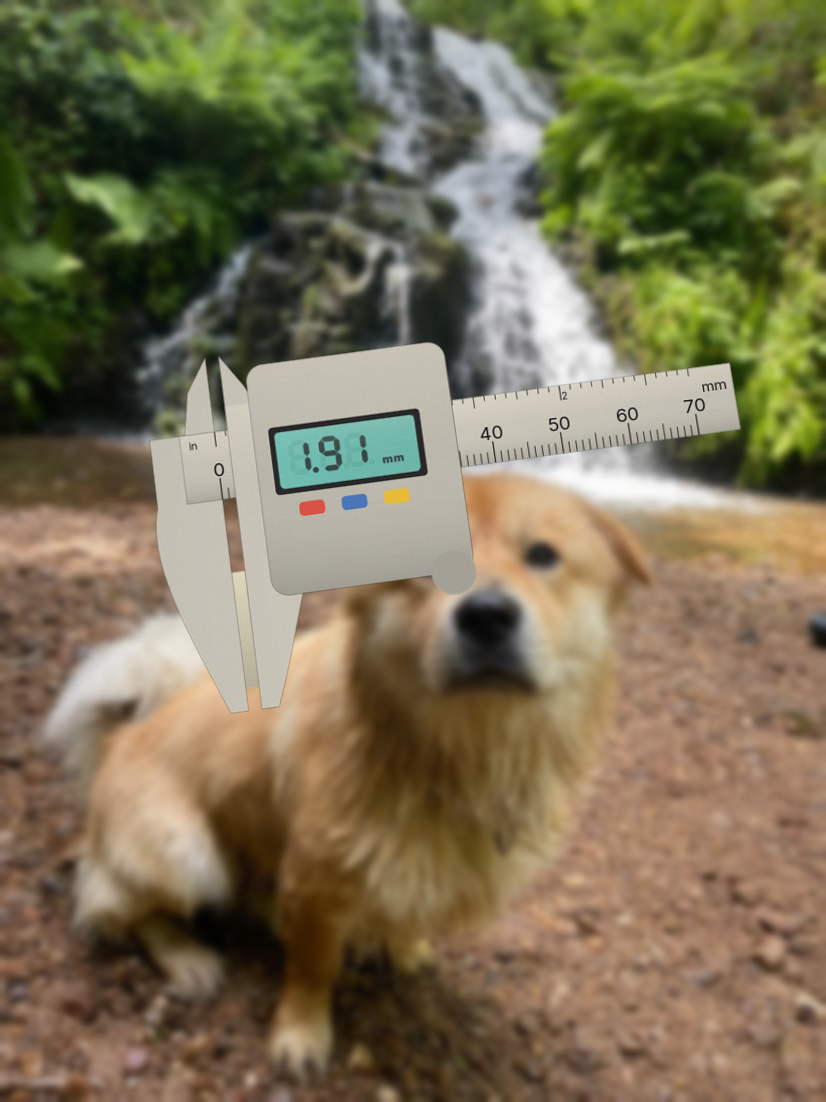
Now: 1.91
